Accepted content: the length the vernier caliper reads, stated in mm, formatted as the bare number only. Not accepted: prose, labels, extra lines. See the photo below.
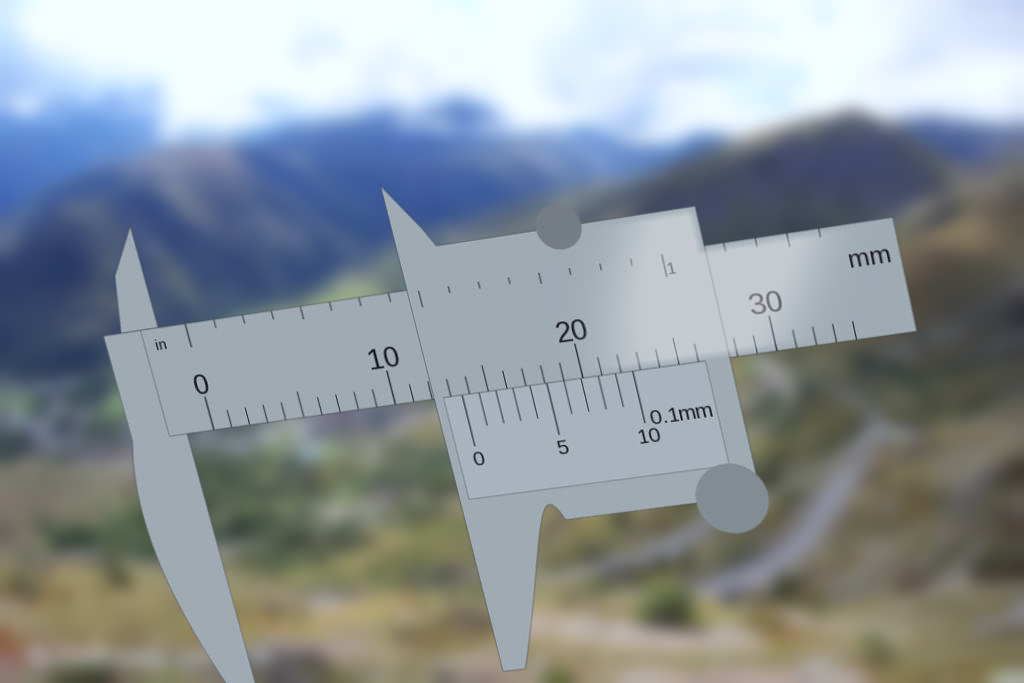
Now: 13.6
